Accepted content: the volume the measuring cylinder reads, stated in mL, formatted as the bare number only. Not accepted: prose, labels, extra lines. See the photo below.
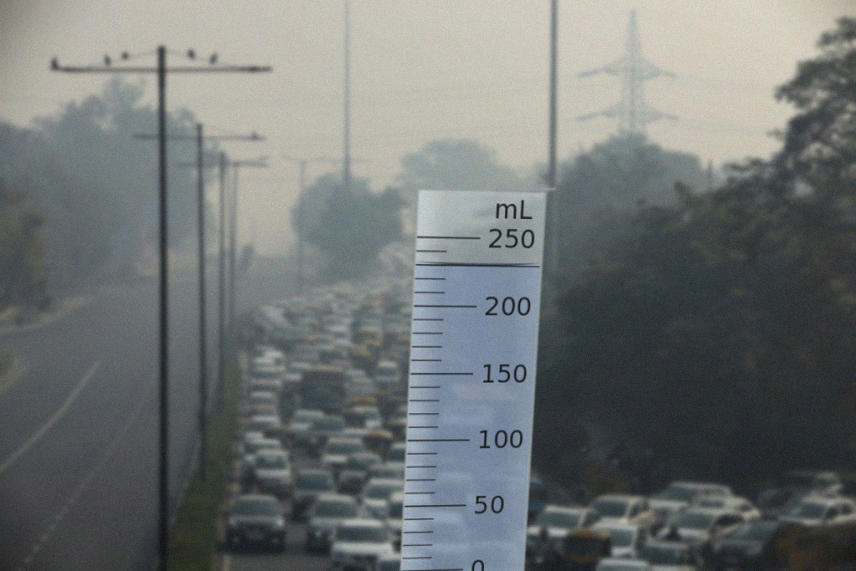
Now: 230
